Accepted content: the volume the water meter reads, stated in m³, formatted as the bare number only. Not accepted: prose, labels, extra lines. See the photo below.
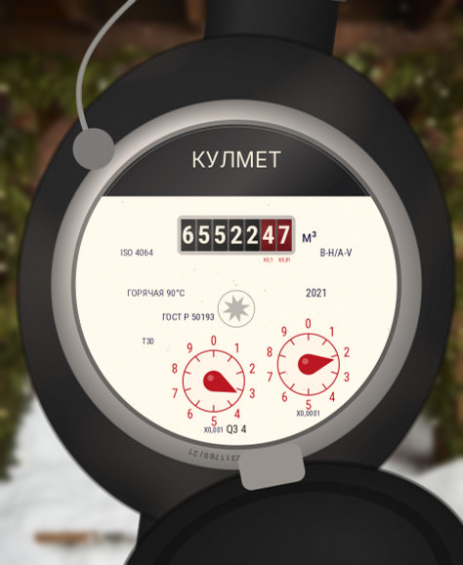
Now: 65522.4732
